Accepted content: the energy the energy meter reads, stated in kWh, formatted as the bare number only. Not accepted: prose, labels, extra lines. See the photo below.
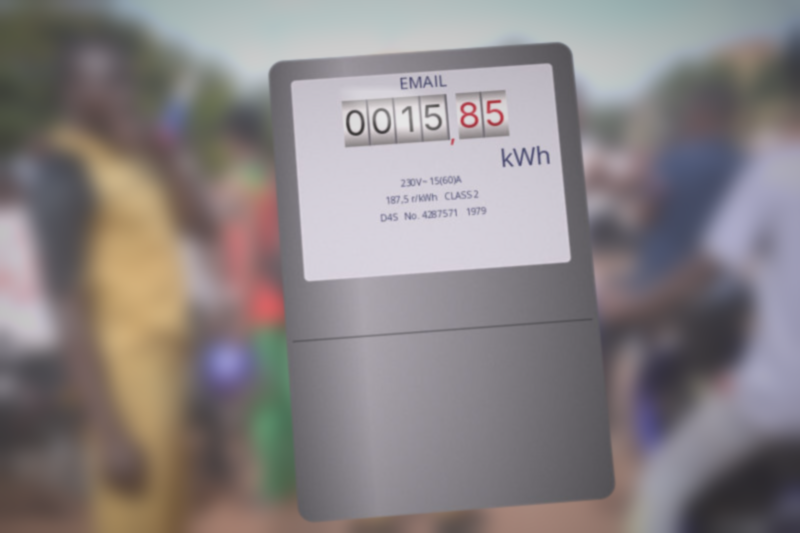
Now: 15.85
